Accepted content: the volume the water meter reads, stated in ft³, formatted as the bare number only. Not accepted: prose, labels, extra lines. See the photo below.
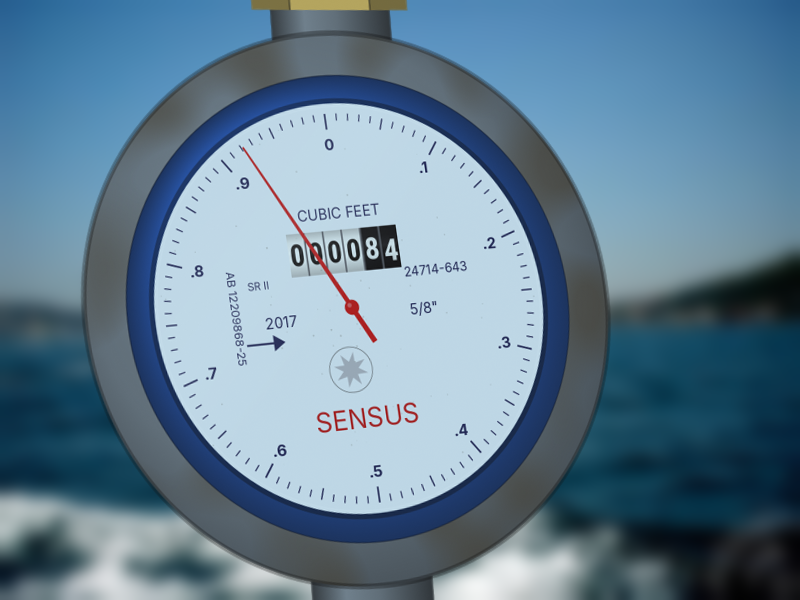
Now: 83.92
